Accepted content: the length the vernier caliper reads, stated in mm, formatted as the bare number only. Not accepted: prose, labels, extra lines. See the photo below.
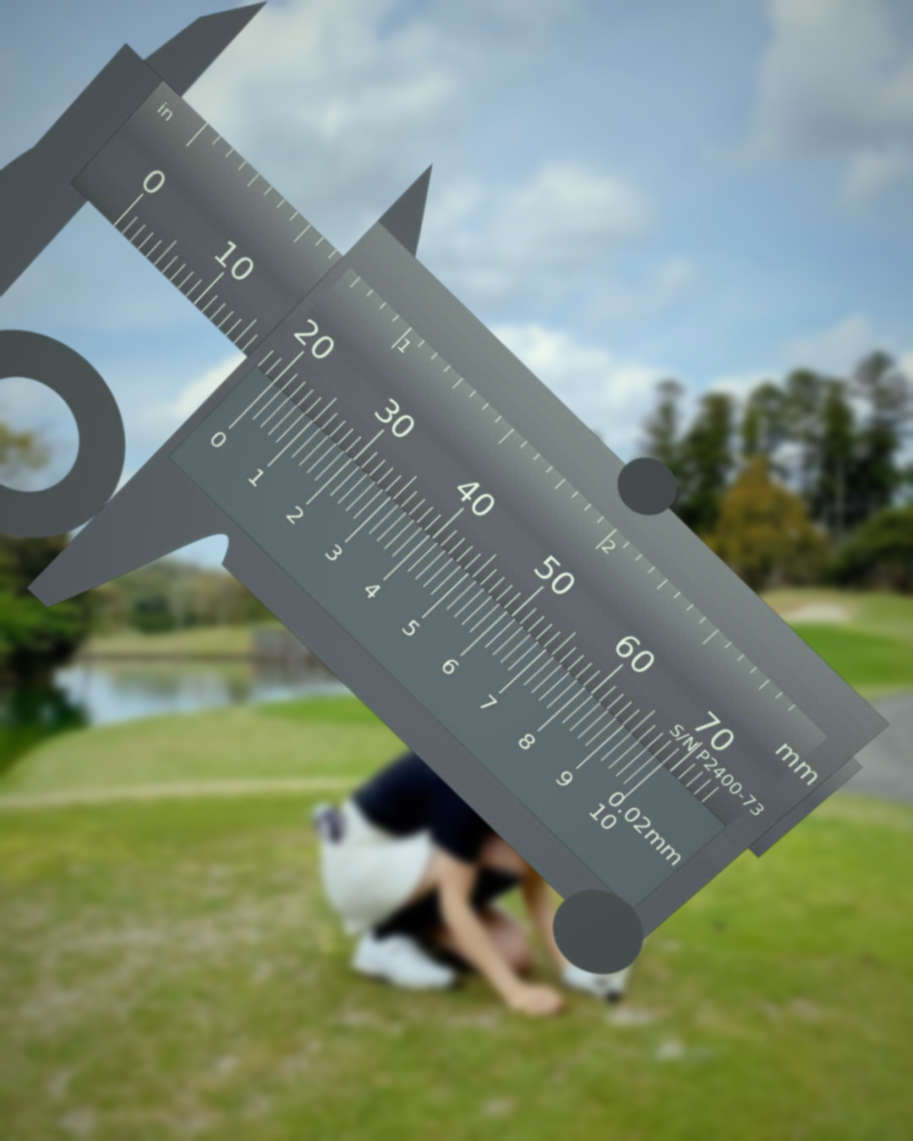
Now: 20.0
